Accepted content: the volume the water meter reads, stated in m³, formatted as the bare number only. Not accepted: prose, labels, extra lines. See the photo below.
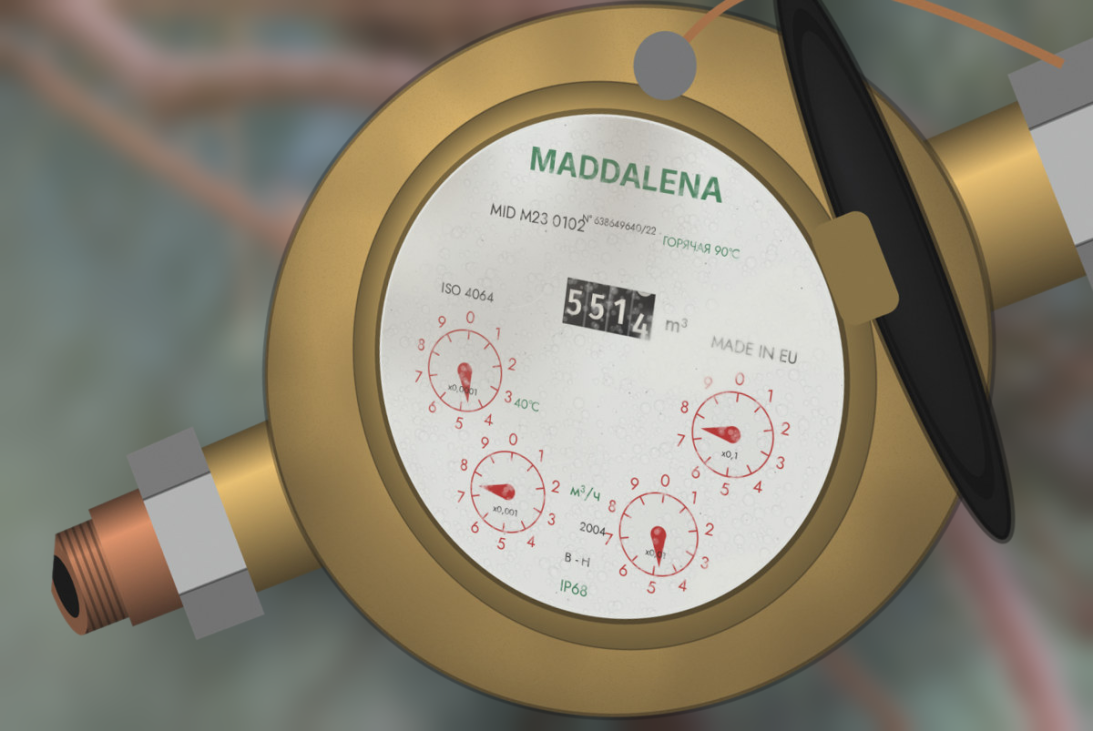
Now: 5513.7474
